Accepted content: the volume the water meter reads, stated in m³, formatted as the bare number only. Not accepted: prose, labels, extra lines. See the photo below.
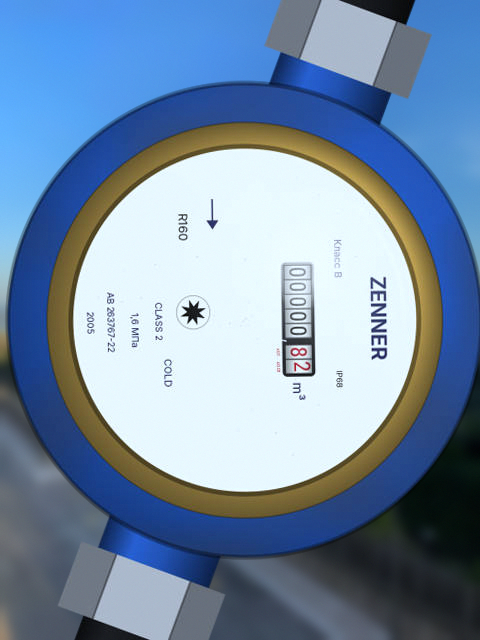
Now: 0.82
